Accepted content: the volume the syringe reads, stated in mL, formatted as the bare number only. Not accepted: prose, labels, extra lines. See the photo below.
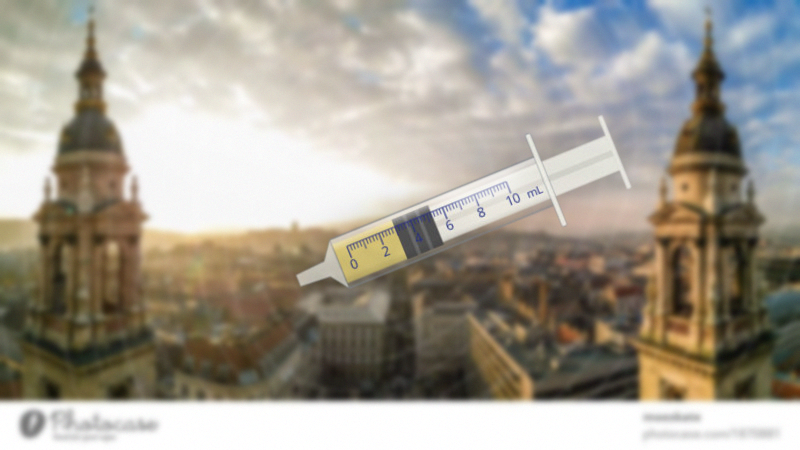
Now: 3
